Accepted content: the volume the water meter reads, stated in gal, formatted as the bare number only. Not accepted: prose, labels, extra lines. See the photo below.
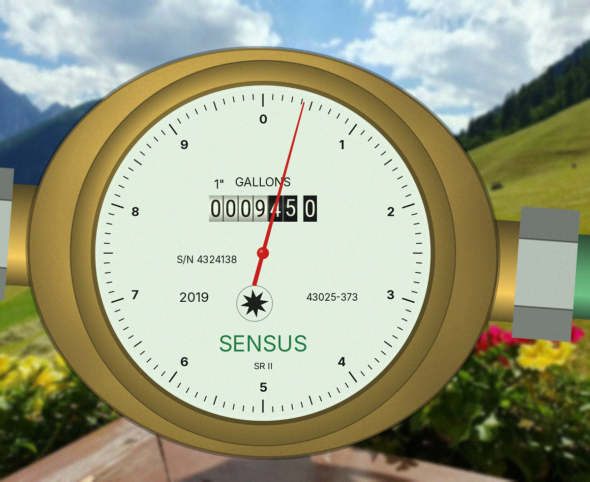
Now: 9450.4
